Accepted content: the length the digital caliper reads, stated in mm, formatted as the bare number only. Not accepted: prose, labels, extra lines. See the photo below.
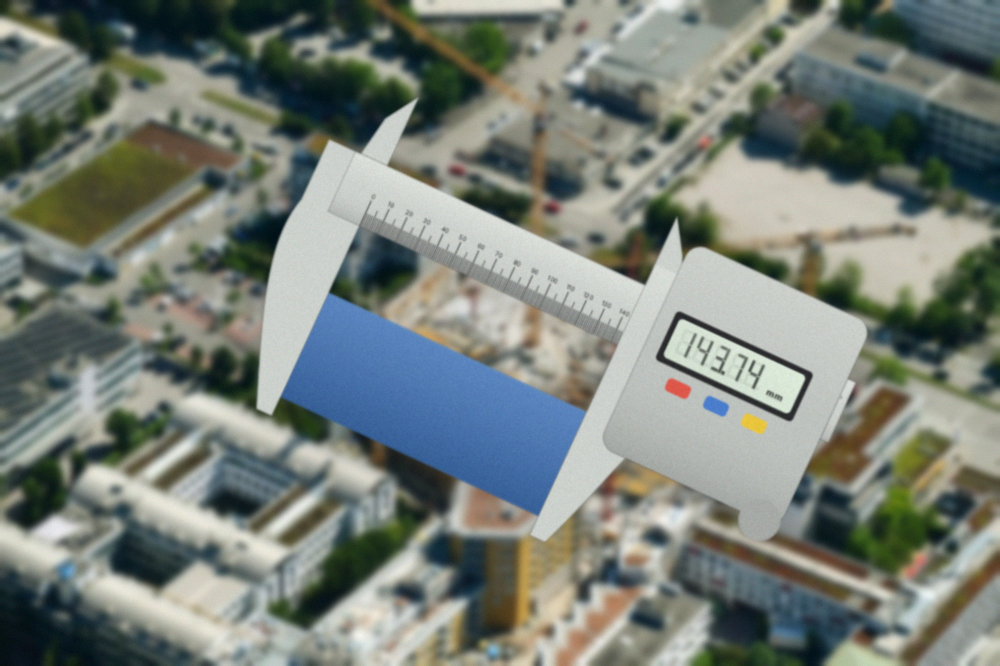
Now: 143.74
